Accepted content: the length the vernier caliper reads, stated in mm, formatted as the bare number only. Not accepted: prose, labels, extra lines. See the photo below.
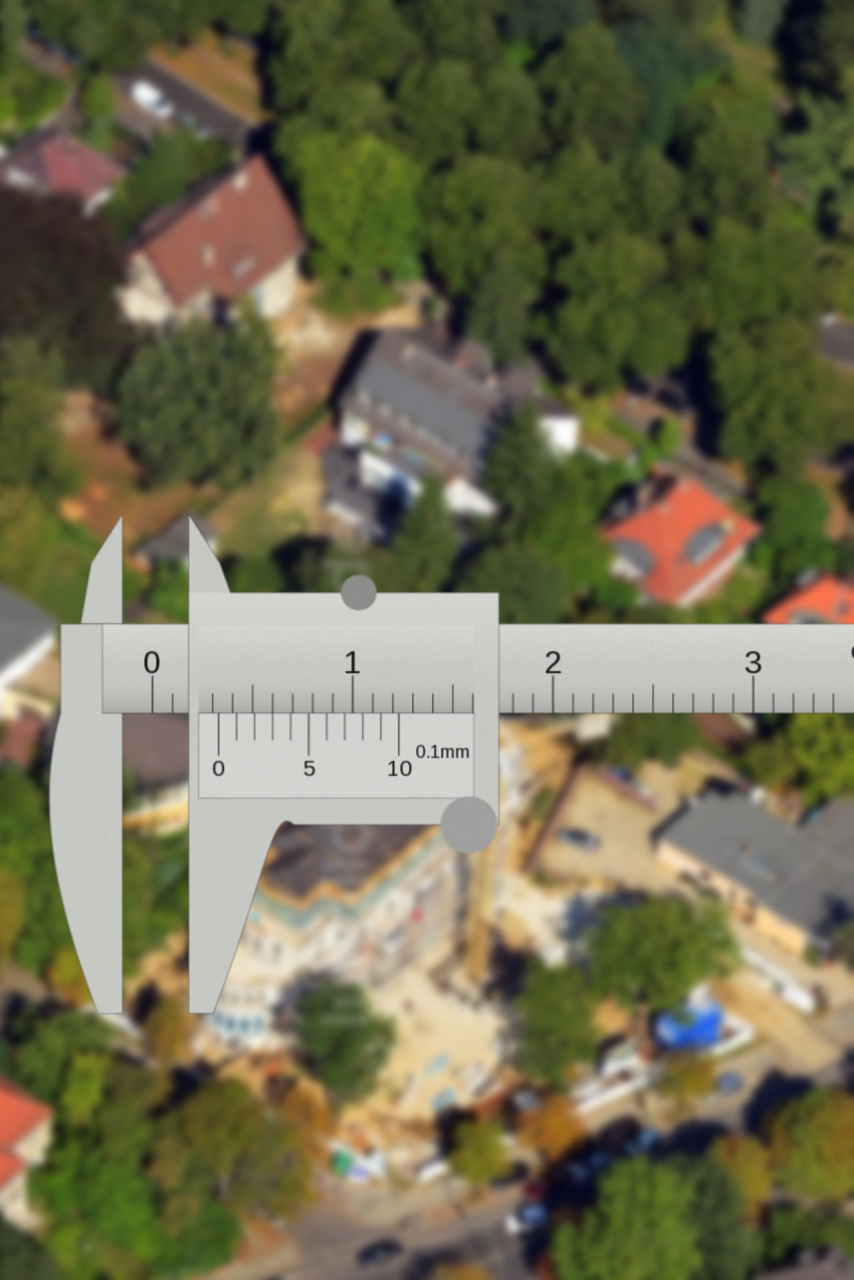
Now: 3.3
